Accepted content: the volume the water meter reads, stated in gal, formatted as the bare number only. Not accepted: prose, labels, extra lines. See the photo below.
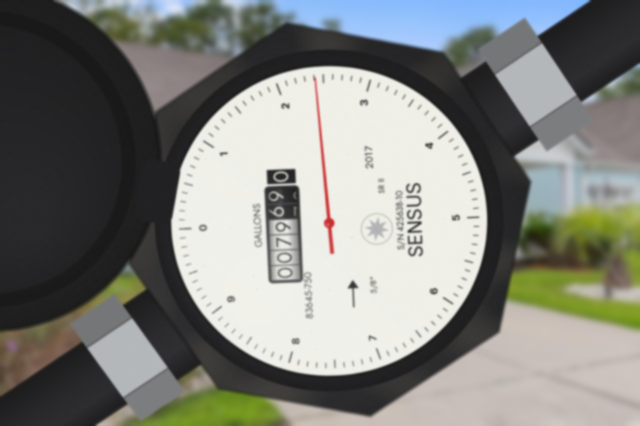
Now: 79692.4
